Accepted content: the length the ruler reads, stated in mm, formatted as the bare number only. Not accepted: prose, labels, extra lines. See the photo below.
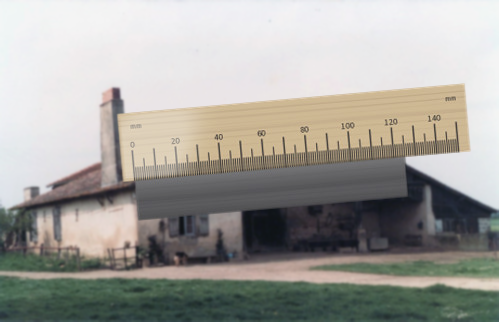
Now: 125
